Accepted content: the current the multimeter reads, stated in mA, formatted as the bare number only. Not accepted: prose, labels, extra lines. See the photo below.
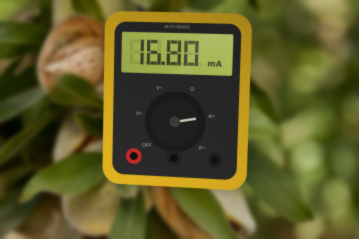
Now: 16.80
